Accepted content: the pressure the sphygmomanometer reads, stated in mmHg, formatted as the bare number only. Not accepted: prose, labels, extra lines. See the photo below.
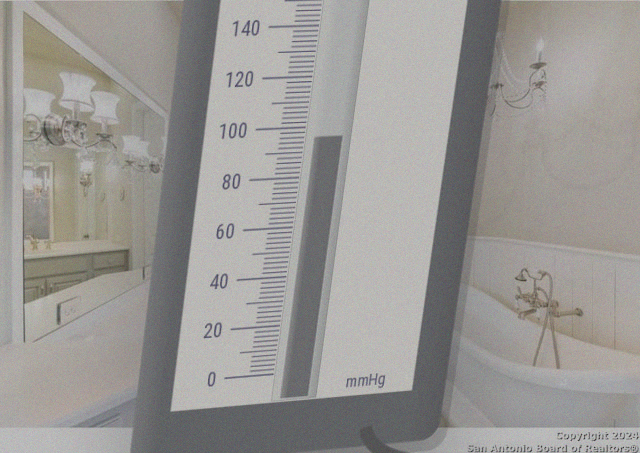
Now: 96
